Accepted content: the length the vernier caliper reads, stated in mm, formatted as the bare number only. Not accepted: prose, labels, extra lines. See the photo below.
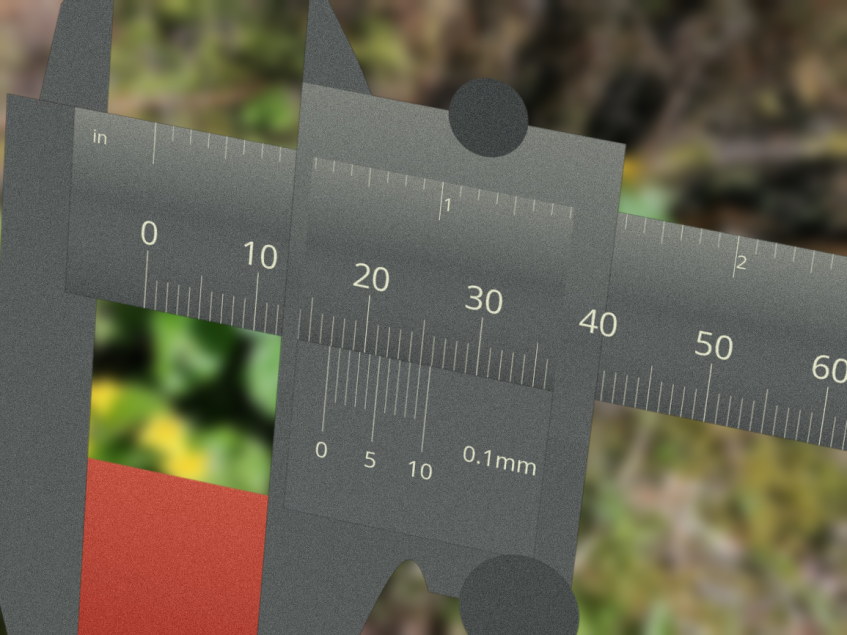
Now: 16.9
